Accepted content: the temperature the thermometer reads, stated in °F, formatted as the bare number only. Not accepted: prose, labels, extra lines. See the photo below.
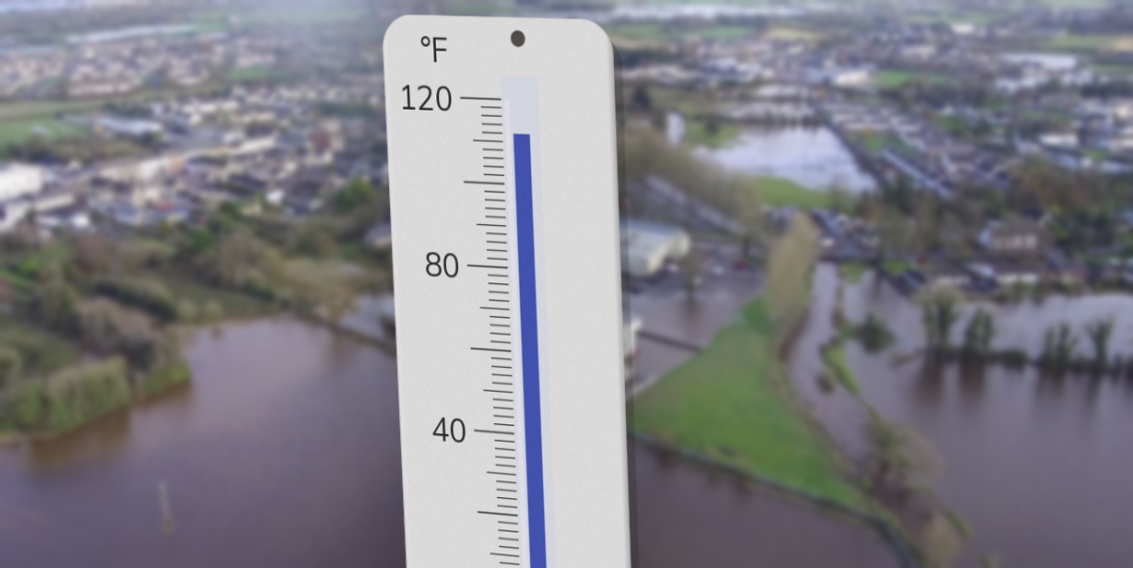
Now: 112
